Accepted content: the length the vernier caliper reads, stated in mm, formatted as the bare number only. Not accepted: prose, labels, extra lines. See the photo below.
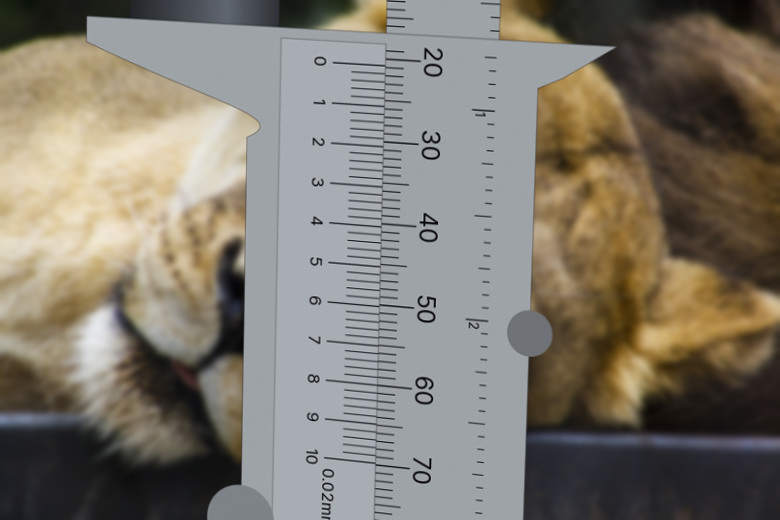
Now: 20.8
